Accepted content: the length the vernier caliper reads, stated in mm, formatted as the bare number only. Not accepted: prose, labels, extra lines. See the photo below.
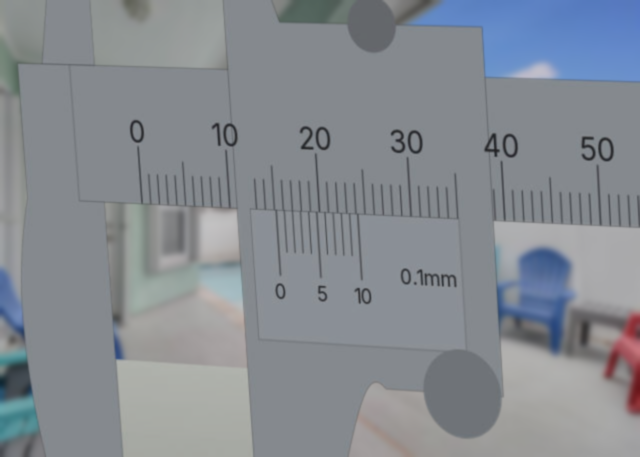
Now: 15.2
